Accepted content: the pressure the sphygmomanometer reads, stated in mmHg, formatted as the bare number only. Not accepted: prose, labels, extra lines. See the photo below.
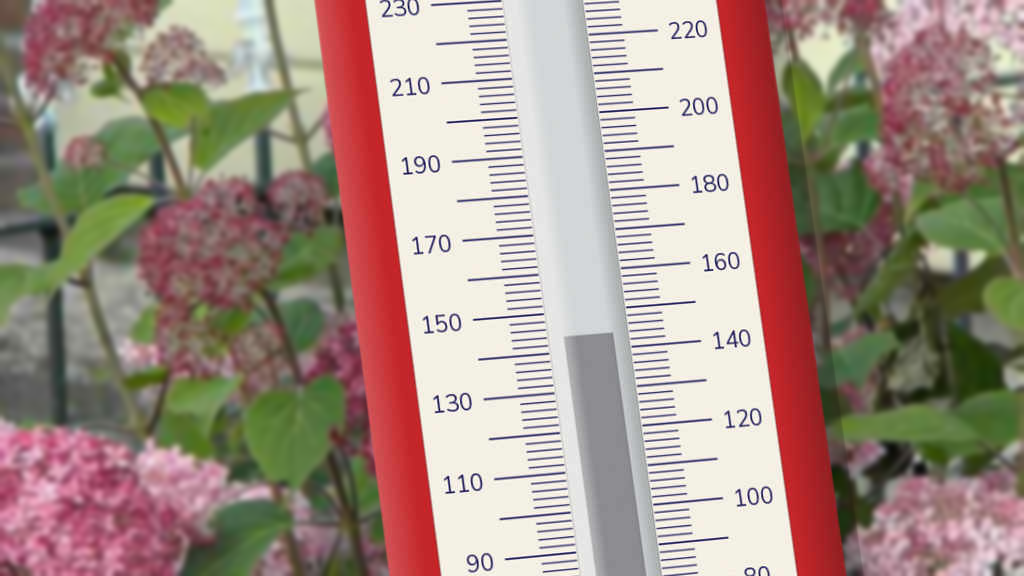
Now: 144
